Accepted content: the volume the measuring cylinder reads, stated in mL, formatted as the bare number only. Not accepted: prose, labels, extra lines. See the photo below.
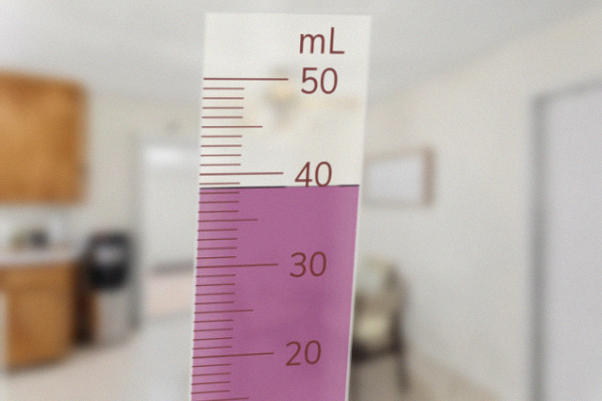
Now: 38.5
